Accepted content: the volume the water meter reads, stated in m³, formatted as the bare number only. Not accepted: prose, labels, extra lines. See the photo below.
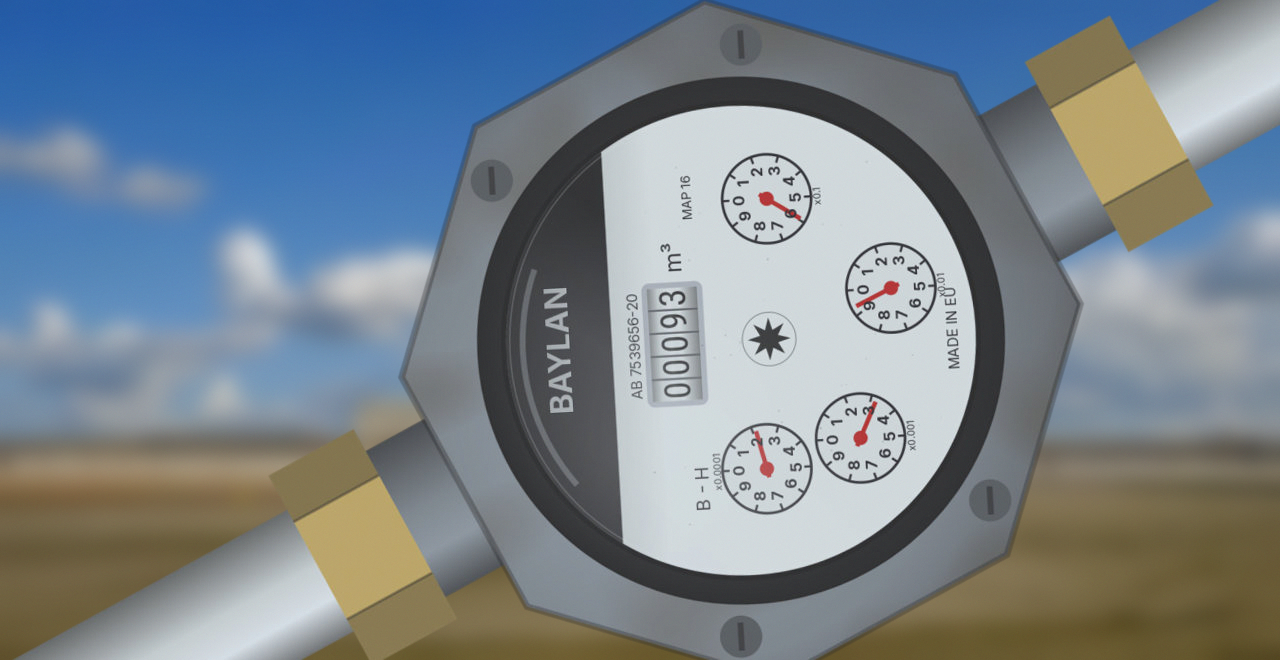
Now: 93.5932
